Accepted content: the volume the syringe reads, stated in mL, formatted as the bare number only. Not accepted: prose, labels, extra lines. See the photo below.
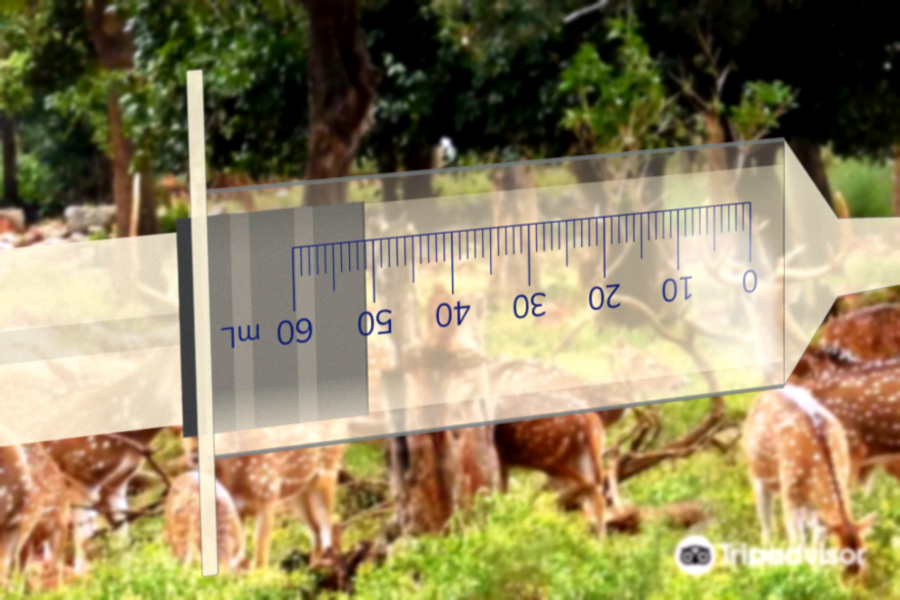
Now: 51
